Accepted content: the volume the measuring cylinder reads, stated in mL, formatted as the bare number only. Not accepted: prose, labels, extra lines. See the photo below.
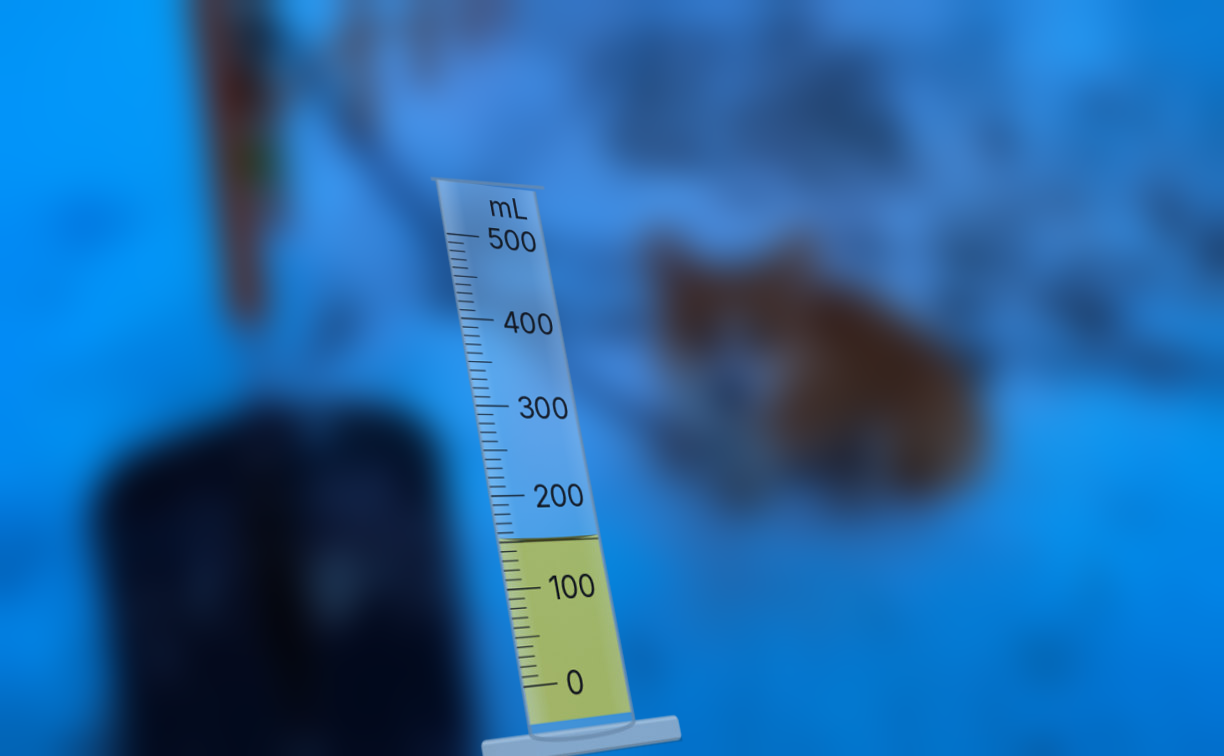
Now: 150
